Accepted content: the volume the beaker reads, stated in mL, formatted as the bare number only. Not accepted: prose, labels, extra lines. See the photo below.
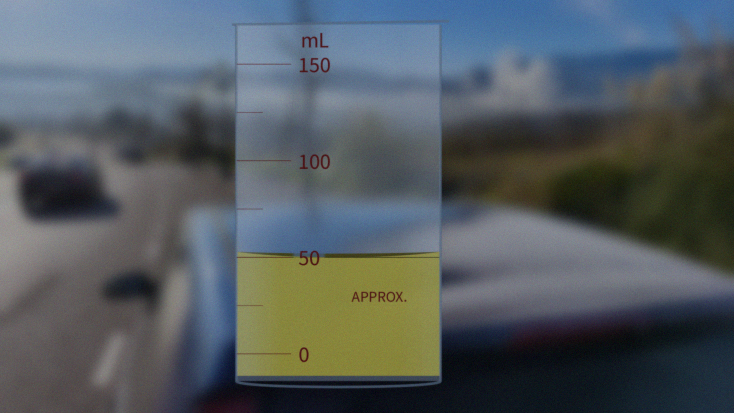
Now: 50
